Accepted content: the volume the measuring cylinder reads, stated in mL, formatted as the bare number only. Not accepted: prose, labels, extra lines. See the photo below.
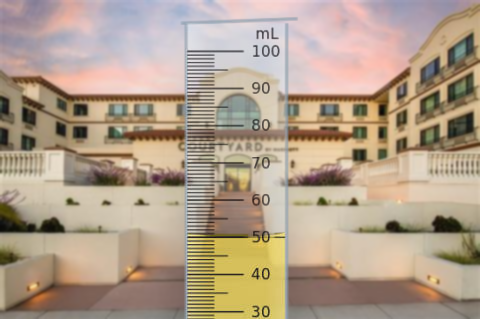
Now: 50
